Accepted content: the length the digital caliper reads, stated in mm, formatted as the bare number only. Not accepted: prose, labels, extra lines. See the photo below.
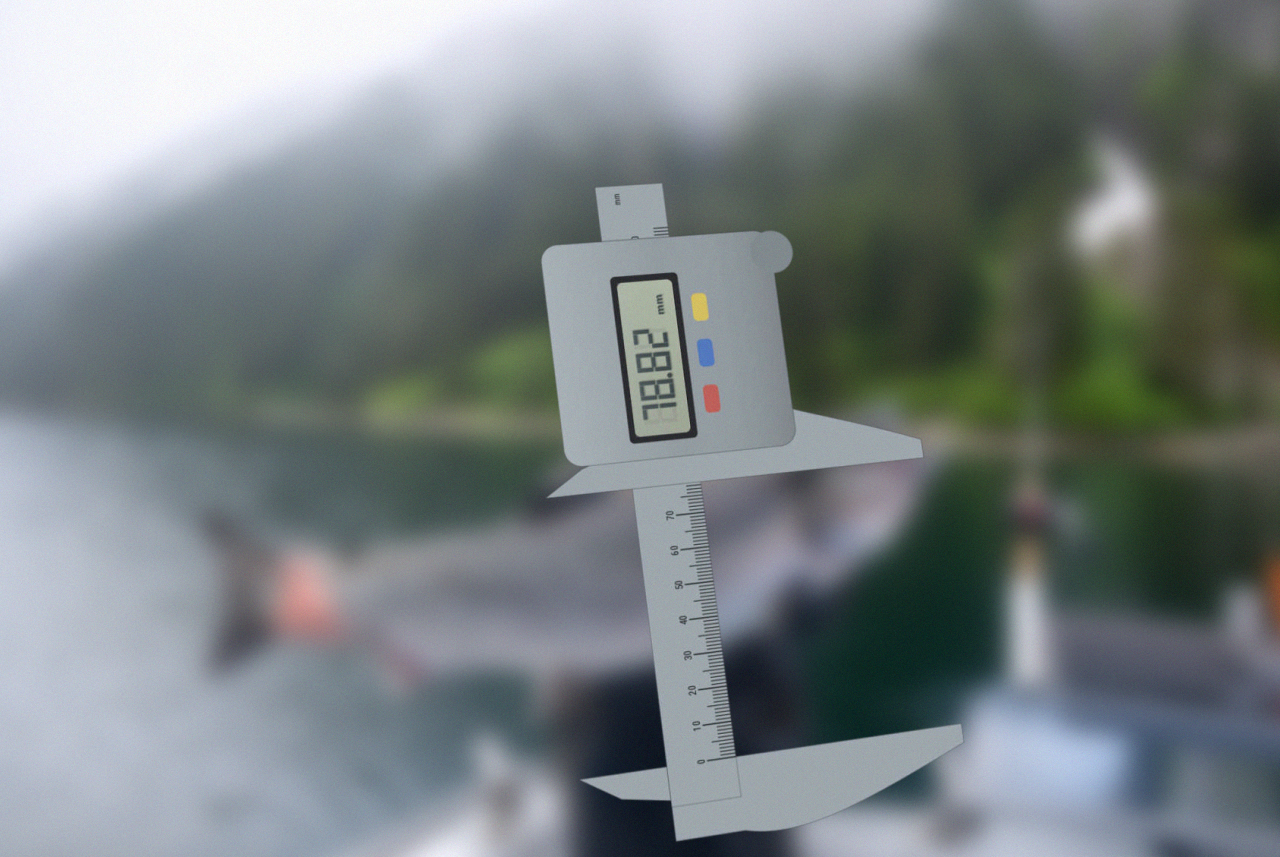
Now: 78.82
